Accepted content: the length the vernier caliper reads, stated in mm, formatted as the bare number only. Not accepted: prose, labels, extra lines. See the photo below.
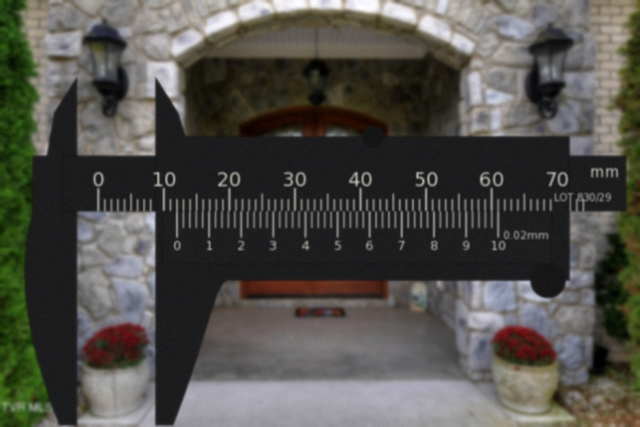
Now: 12.0
